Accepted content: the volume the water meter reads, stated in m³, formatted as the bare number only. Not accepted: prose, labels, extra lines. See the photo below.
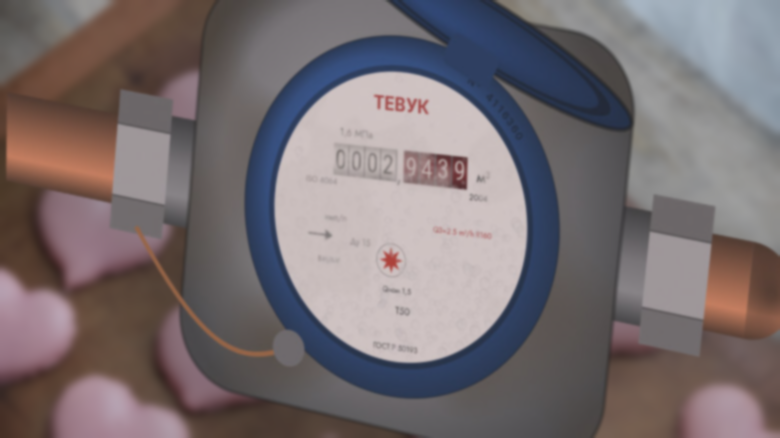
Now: 2.9439
